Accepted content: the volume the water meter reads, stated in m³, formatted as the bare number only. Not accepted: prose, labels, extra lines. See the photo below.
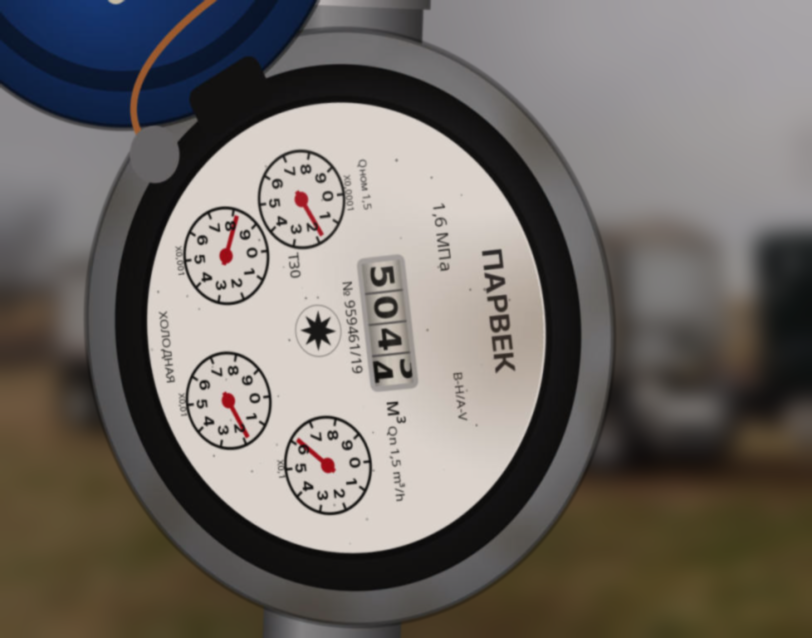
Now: 5043.6181
